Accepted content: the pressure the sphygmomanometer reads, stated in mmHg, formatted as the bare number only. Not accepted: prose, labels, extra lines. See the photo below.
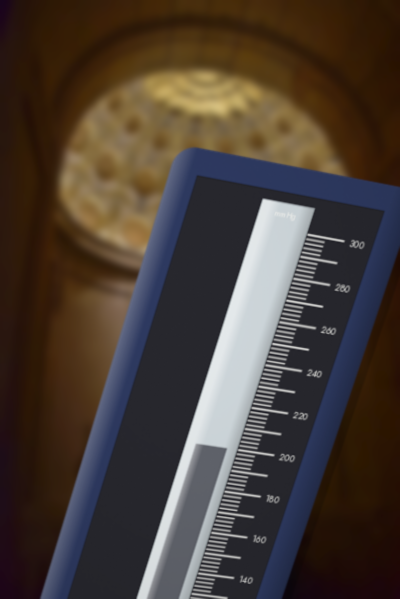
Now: 200
